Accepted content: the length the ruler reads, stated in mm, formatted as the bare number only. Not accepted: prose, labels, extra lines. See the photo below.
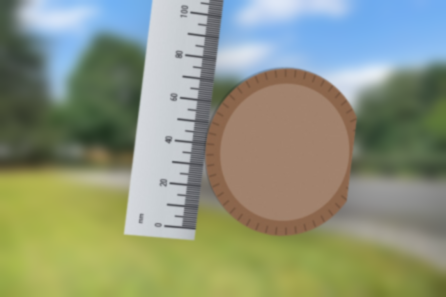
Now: 80
